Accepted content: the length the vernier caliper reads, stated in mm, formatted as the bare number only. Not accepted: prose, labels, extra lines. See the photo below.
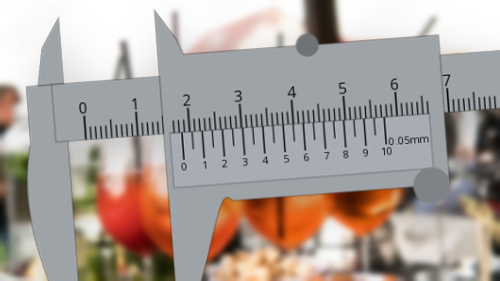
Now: 18.5
